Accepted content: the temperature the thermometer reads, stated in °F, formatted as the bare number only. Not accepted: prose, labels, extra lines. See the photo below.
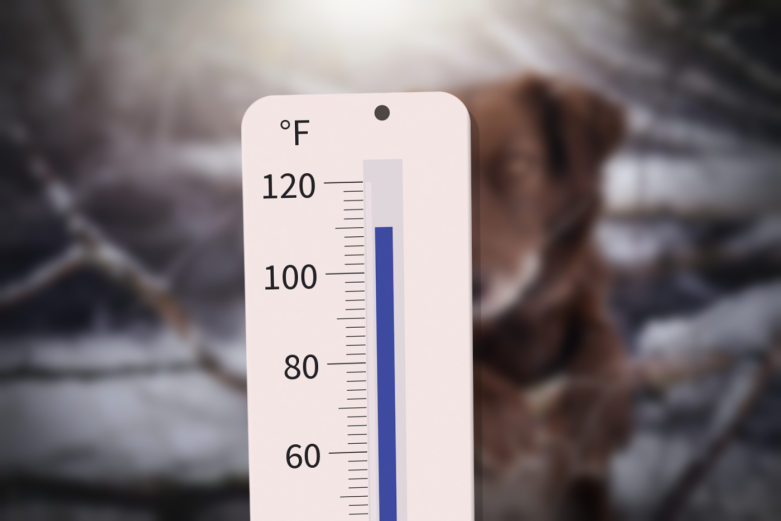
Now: 110
